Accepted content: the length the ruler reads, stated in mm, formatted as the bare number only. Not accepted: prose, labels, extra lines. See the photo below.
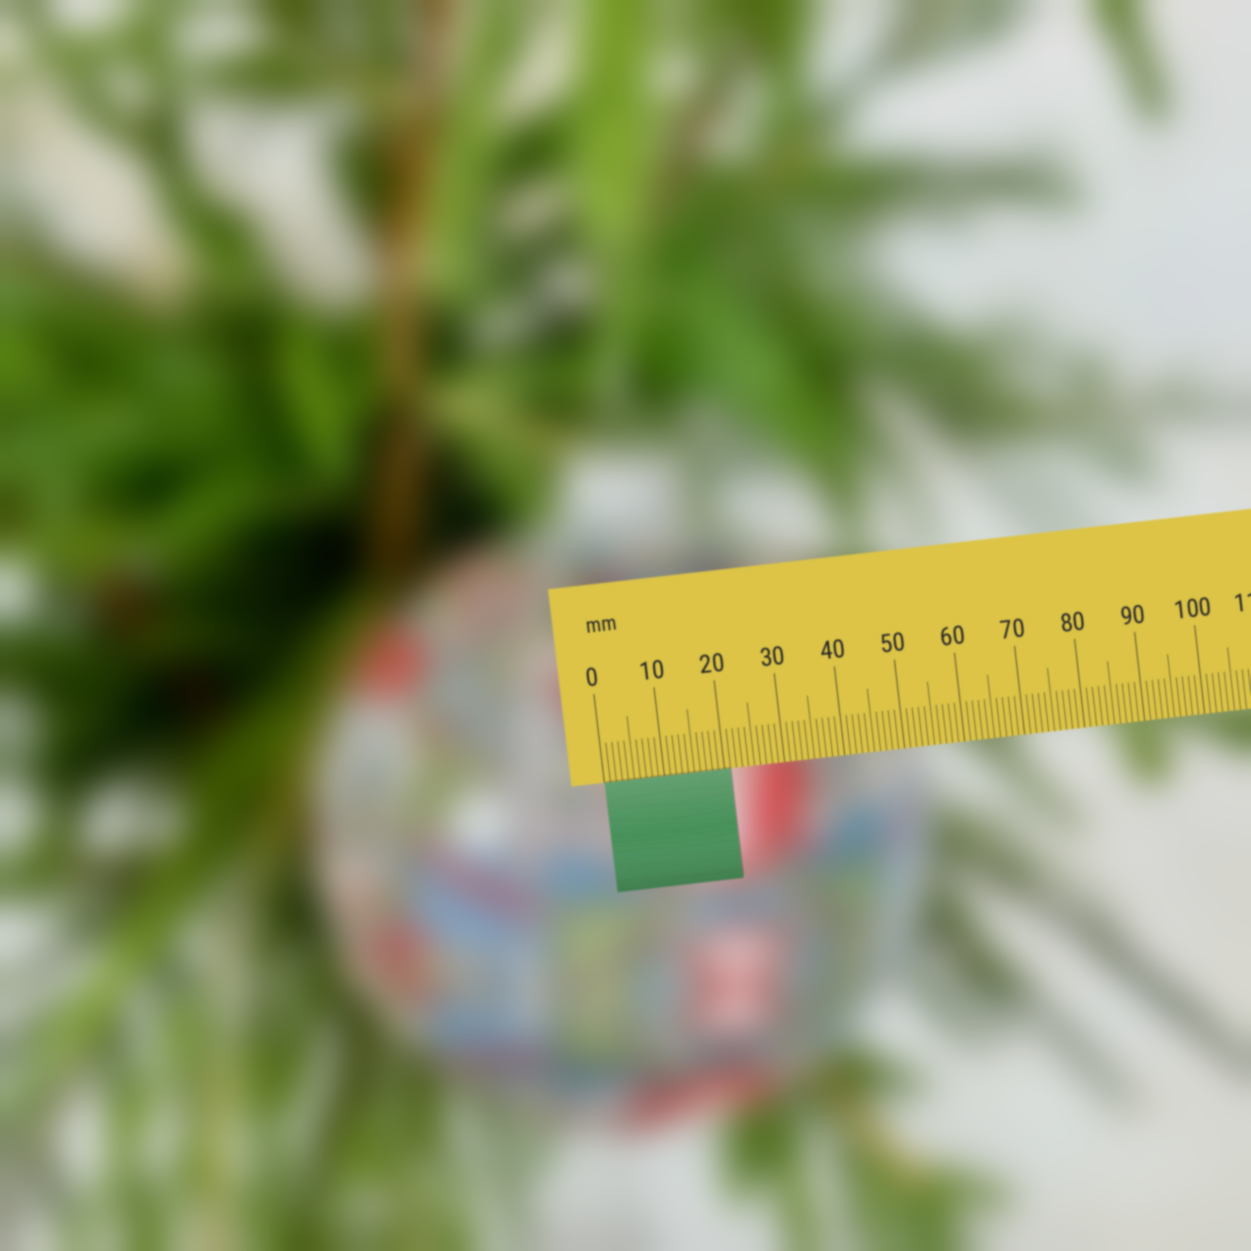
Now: 21
